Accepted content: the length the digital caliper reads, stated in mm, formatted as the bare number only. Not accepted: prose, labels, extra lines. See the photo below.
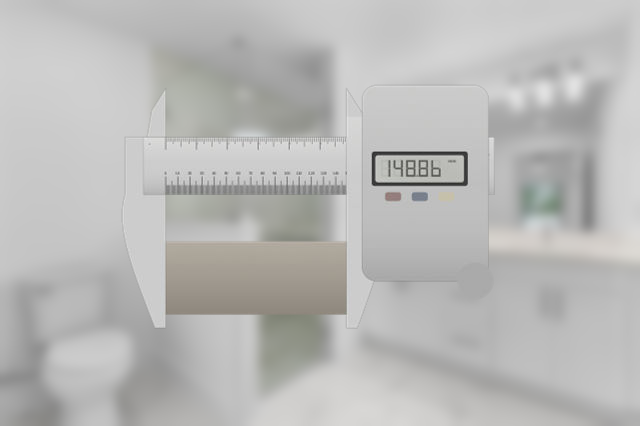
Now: 148.86
